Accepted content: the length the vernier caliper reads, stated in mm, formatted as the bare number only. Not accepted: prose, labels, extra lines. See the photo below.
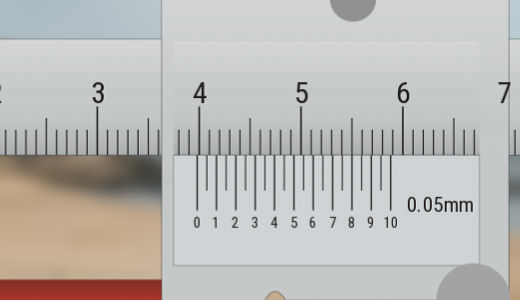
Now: 39.8
